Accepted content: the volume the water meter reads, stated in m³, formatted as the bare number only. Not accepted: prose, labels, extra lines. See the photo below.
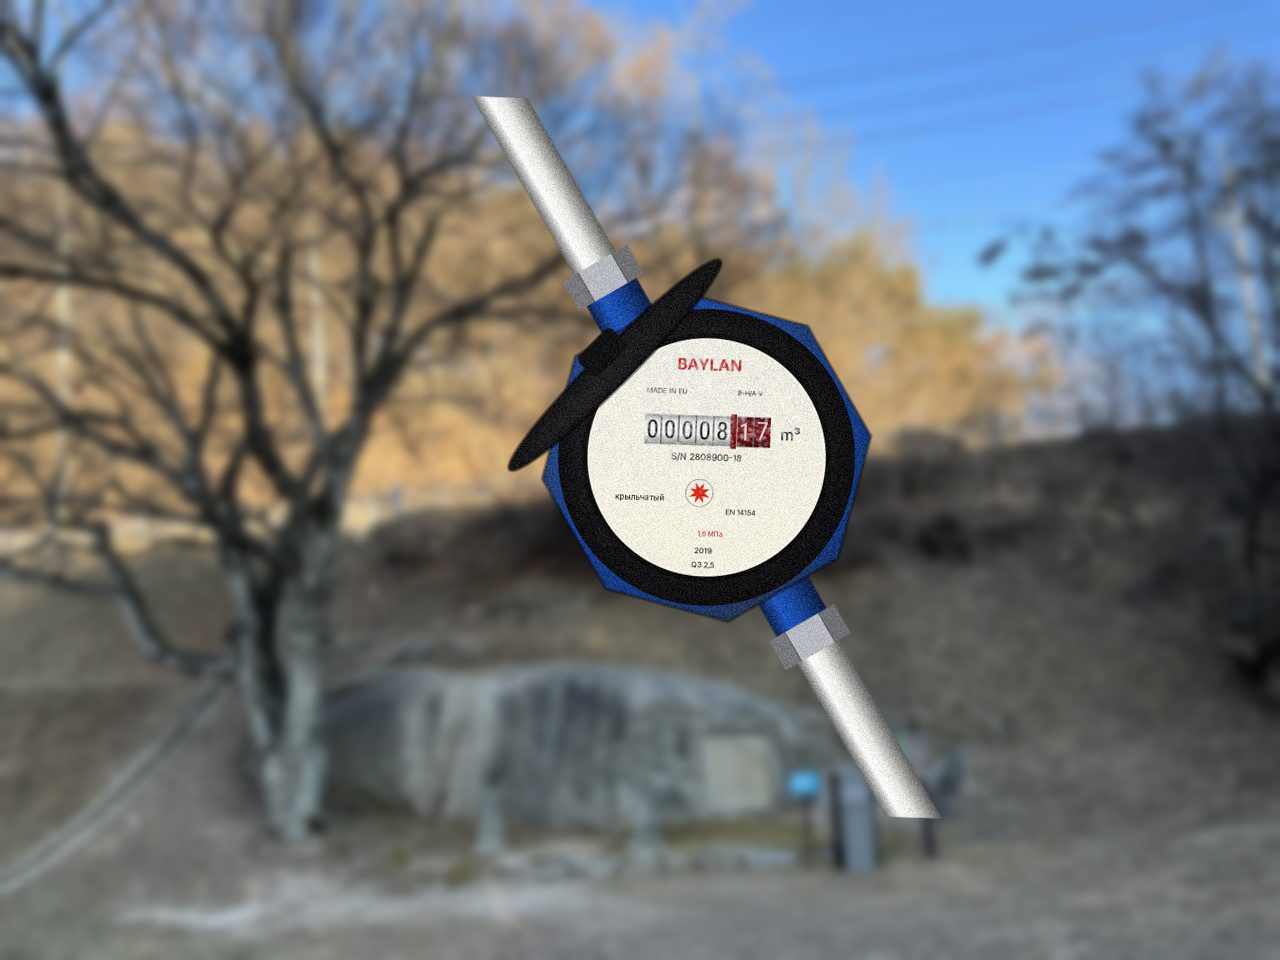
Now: 8.17
